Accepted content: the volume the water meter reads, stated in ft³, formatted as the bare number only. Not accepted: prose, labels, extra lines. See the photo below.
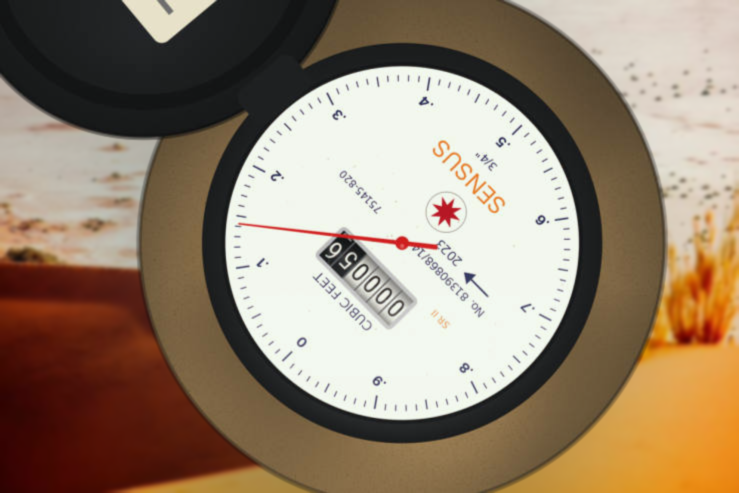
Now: 56.14
